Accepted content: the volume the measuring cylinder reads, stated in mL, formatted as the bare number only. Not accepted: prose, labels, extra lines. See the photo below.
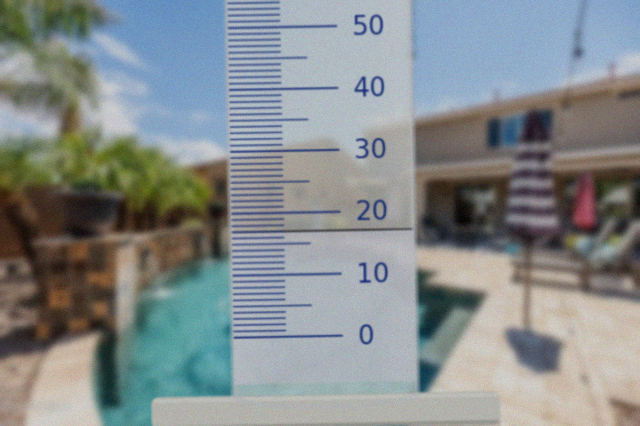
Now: 17
